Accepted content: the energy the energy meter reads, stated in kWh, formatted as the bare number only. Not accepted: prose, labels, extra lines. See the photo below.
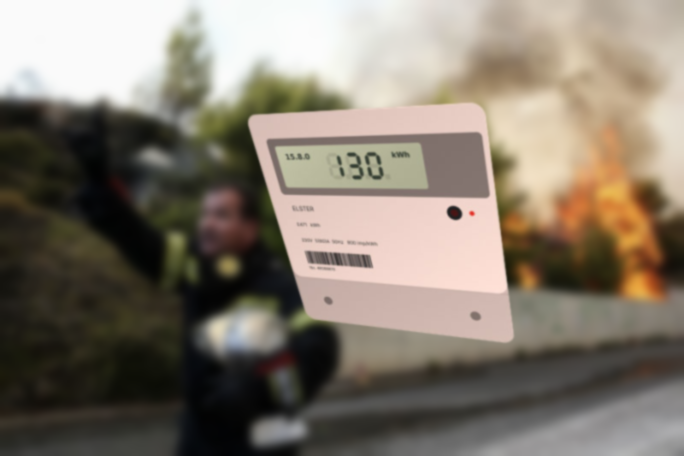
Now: 130
